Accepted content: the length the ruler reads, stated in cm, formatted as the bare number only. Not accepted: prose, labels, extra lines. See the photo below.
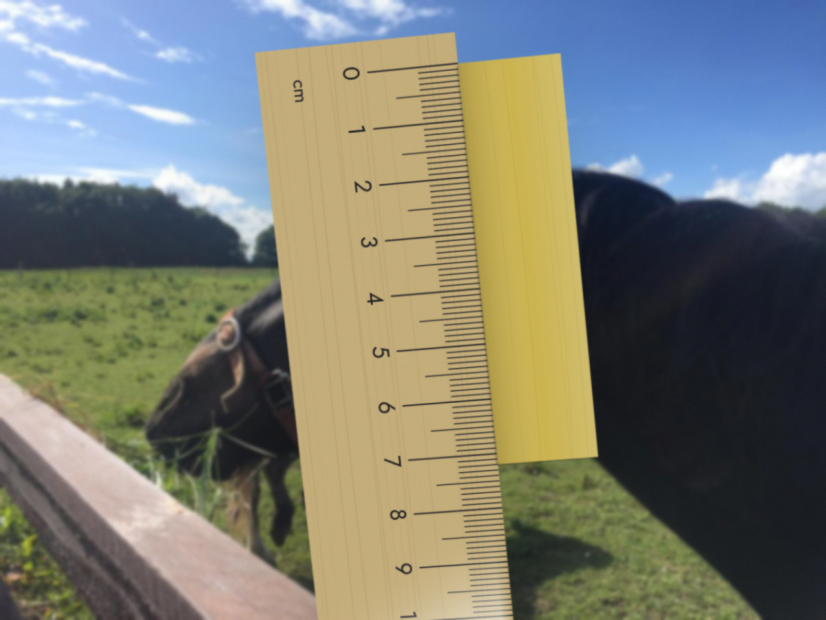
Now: 7.2
